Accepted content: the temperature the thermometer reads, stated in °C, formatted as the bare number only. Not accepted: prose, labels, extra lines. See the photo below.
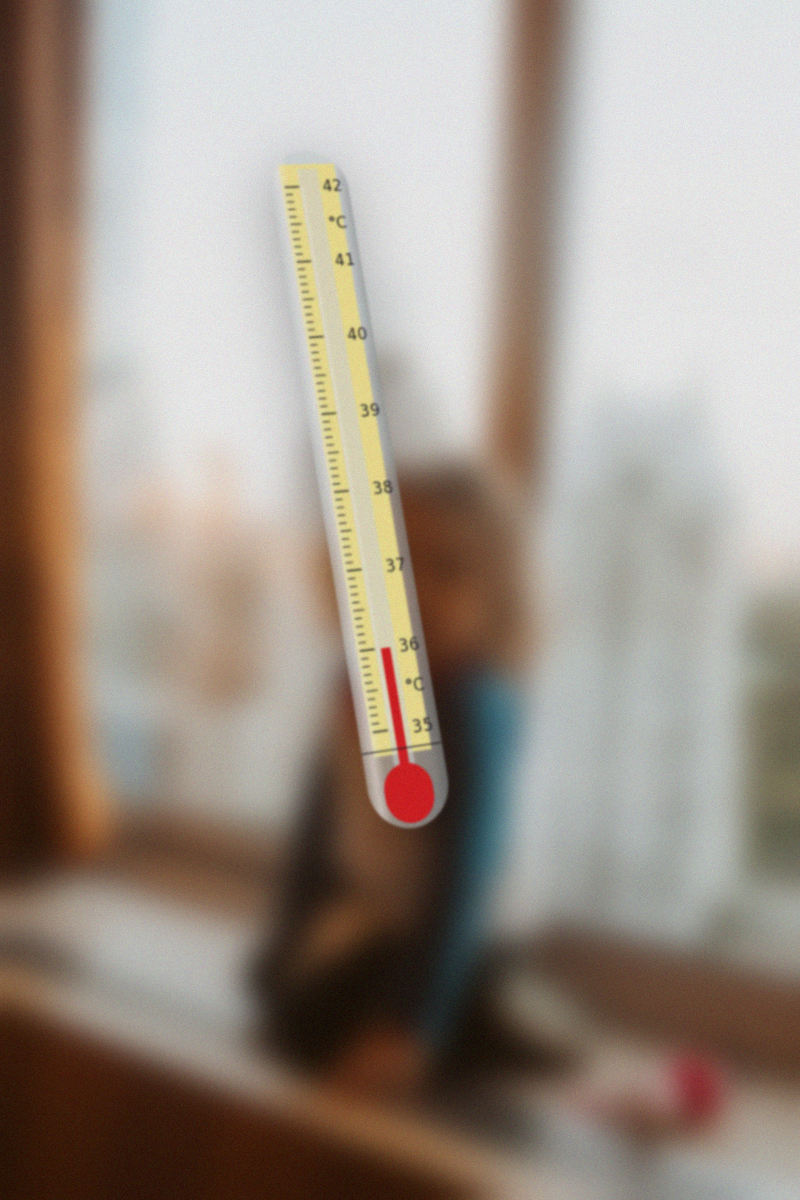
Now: 36
